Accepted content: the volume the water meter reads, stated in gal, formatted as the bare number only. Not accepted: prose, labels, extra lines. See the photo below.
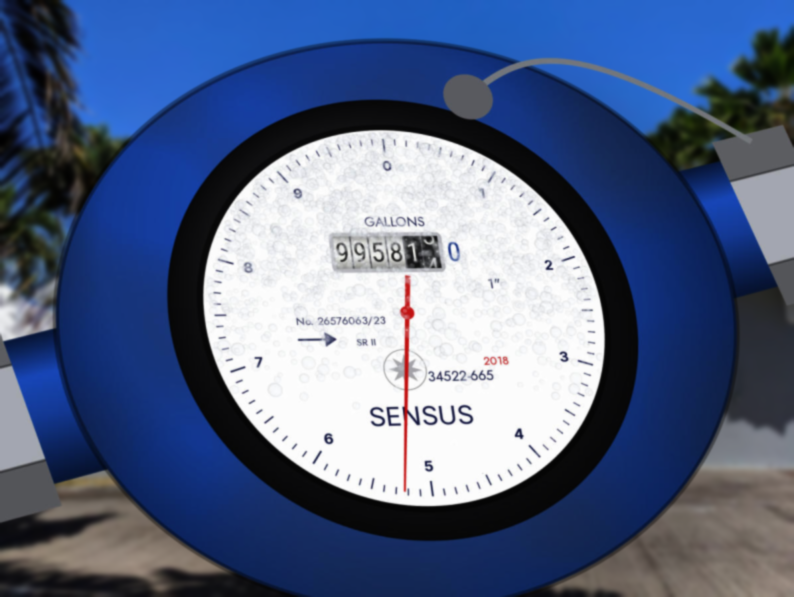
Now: 9958135.2
